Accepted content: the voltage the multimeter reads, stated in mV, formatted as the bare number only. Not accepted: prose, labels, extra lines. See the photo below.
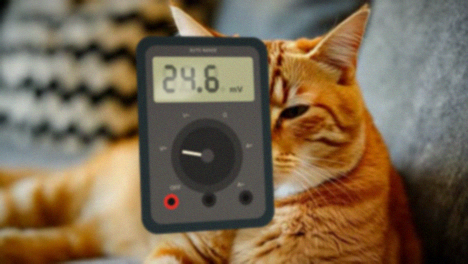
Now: 24.6
